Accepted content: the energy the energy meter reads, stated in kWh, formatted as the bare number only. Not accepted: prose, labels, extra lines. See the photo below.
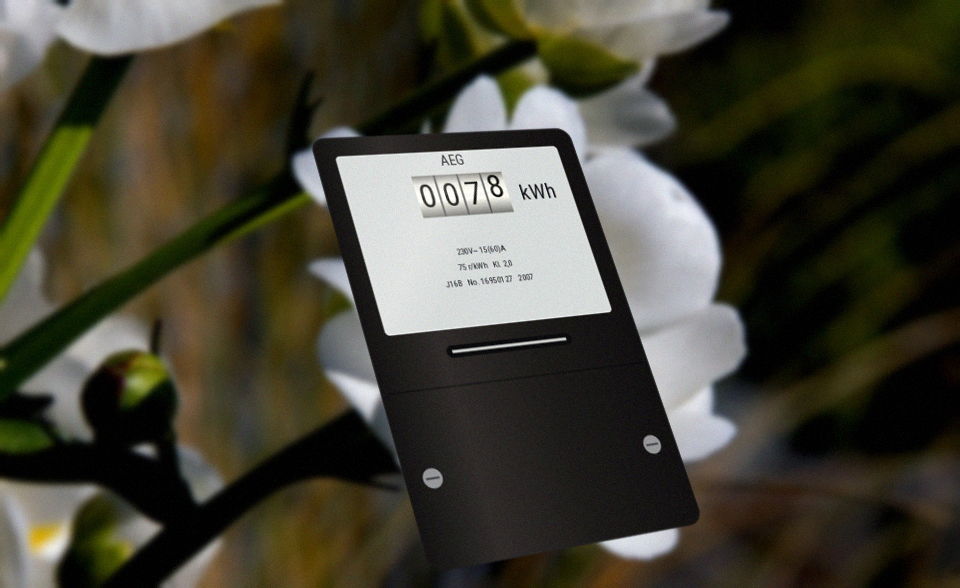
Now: 78
